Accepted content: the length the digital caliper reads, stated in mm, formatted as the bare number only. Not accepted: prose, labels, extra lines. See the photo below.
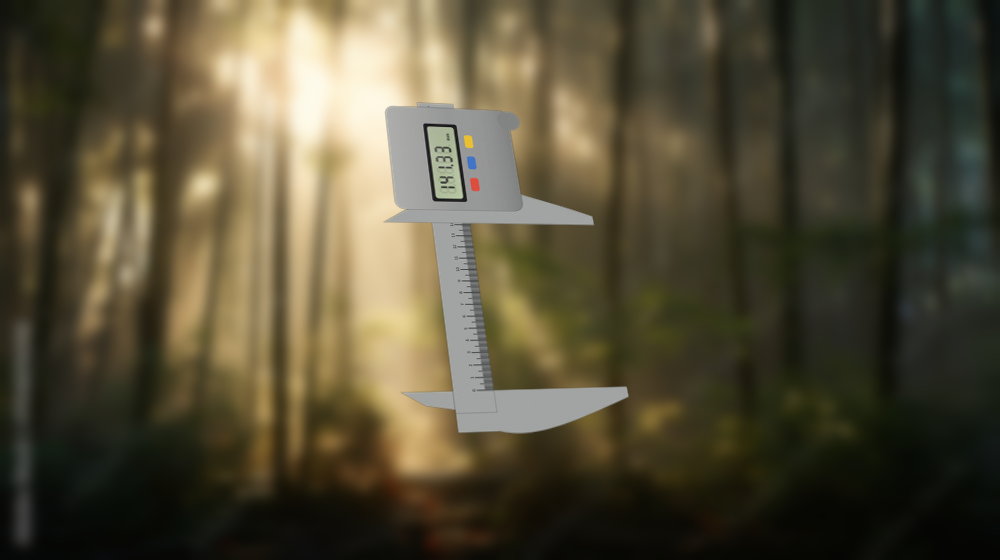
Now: 141.33
